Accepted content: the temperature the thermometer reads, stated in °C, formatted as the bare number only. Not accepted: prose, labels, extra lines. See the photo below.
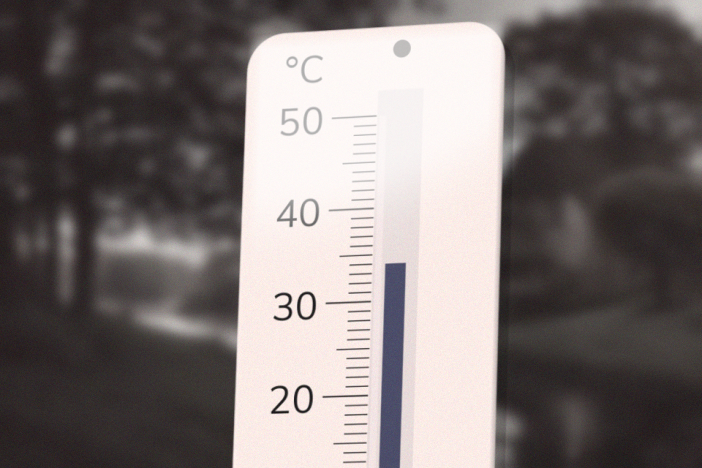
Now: 34
